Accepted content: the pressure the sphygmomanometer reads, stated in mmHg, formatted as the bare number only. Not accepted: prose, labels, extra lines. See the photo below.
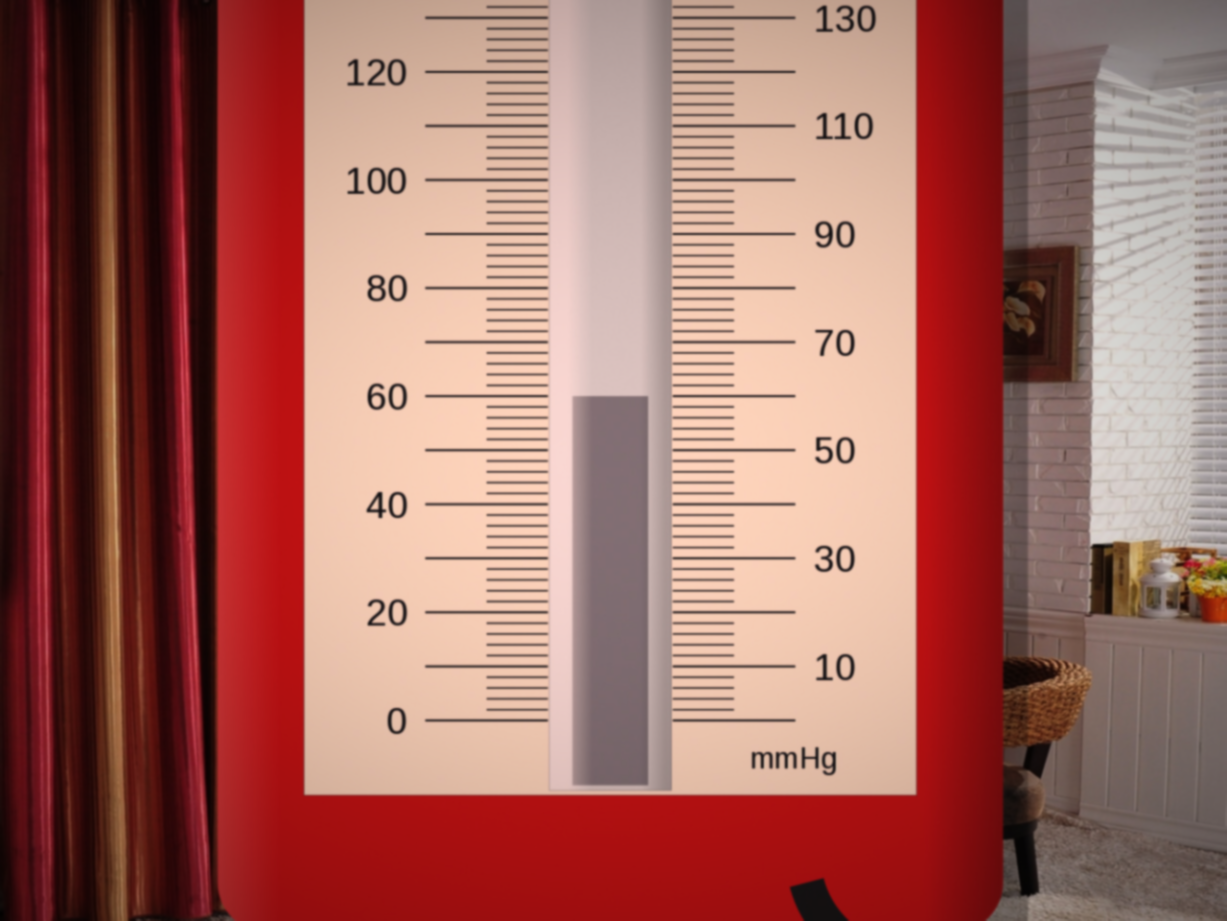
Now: 60
